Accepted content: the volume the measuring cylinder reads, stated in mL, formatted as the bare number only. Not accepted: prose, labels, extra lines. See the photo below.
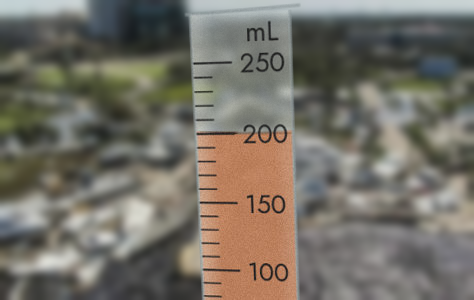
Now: 200
